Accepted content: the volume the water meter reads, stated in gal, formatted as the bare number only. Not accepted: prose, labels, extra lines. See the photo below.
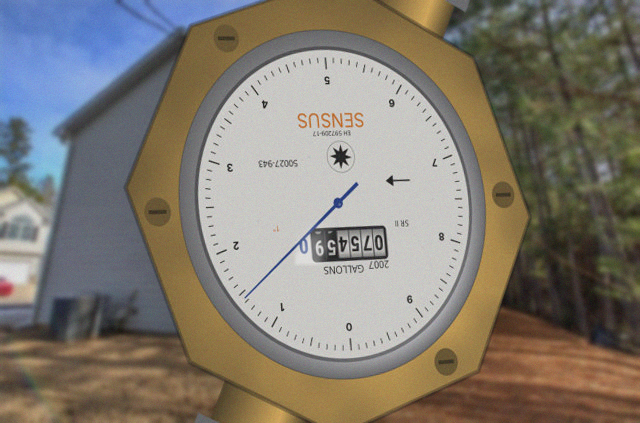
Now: 754591.4
